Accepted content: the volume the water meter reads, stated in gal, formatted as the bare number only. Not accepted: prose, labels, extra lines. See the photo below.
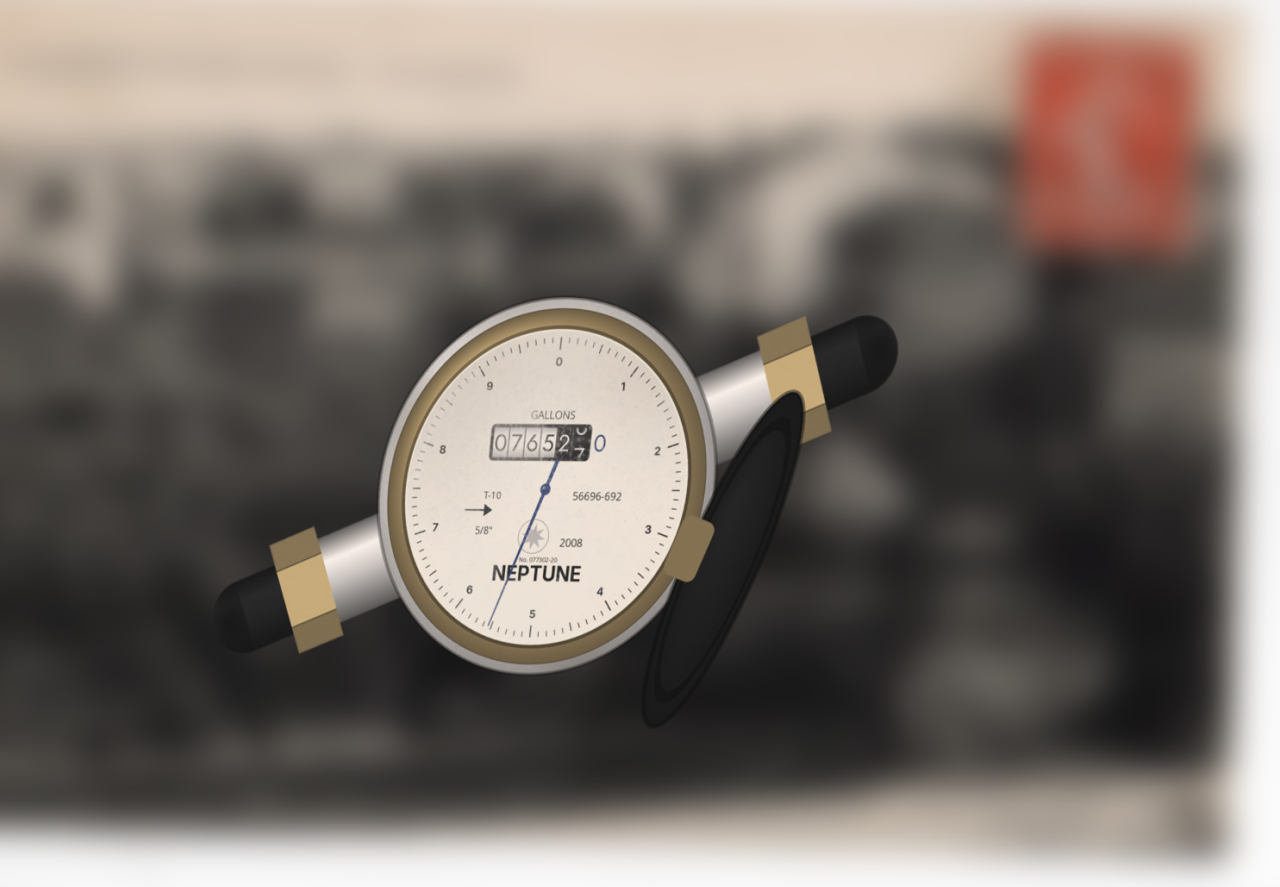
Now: 765265.5
